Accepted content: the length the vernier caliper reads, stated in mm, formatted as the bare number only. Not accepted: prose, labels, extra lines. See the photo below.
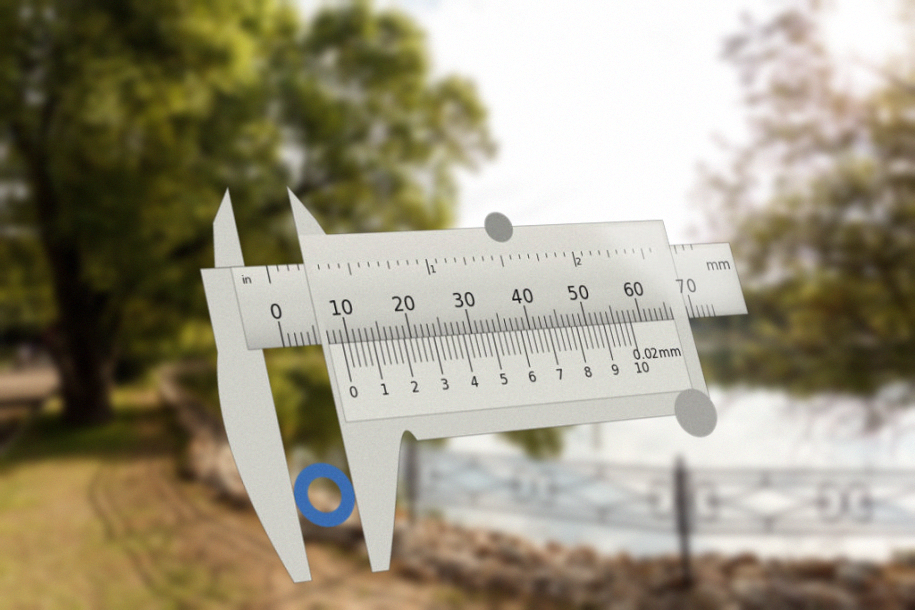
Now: 9.0
